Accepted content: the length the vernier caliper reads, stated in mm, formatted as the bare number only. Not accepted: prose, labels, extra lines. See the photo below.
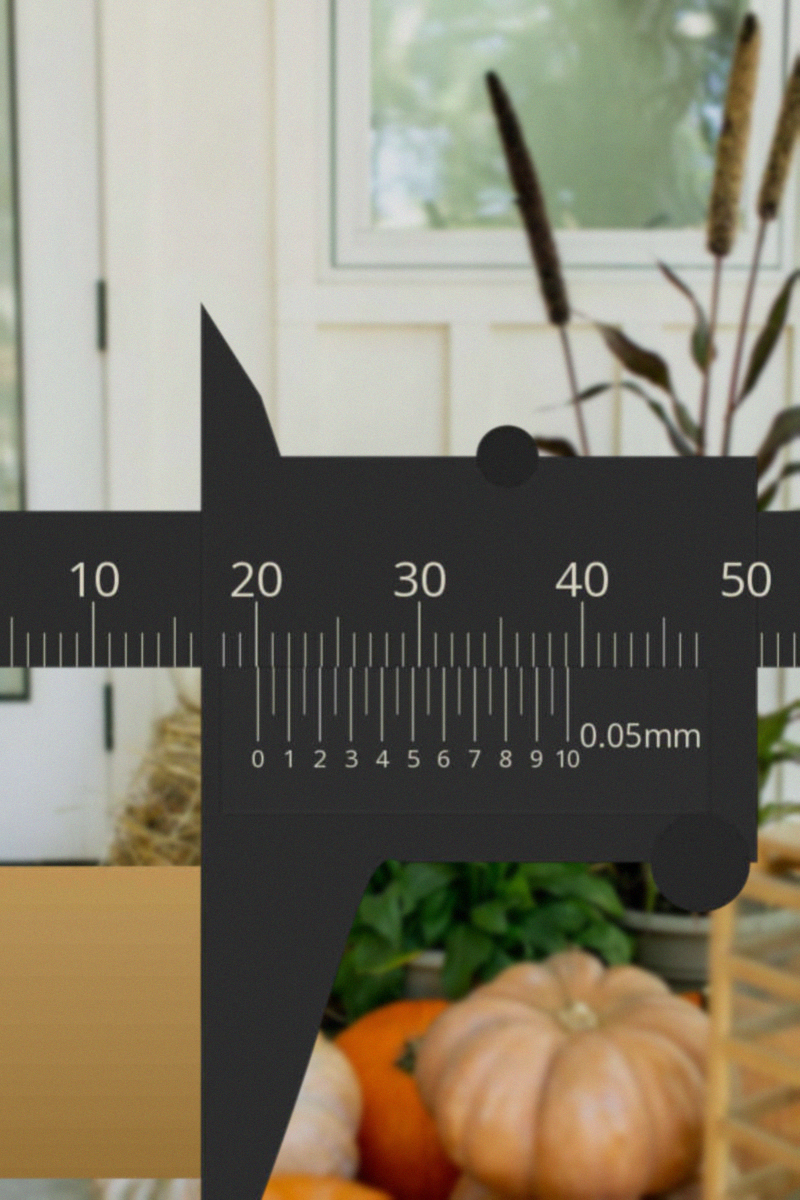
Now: 20.1
